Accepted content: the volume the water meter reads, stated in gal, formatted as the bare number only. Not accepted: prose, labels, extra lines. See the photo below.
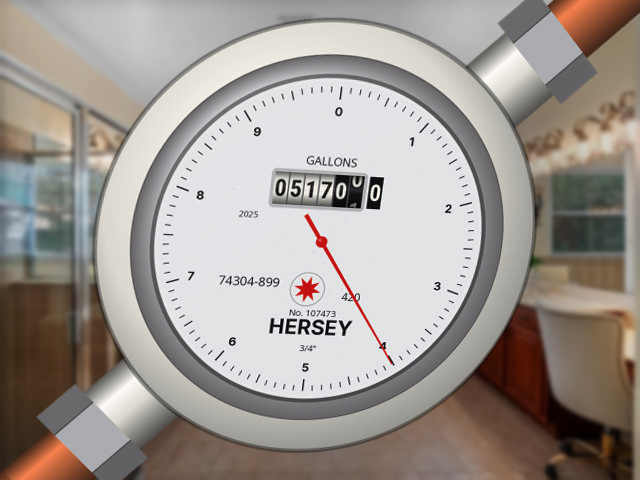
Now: 517004.0
